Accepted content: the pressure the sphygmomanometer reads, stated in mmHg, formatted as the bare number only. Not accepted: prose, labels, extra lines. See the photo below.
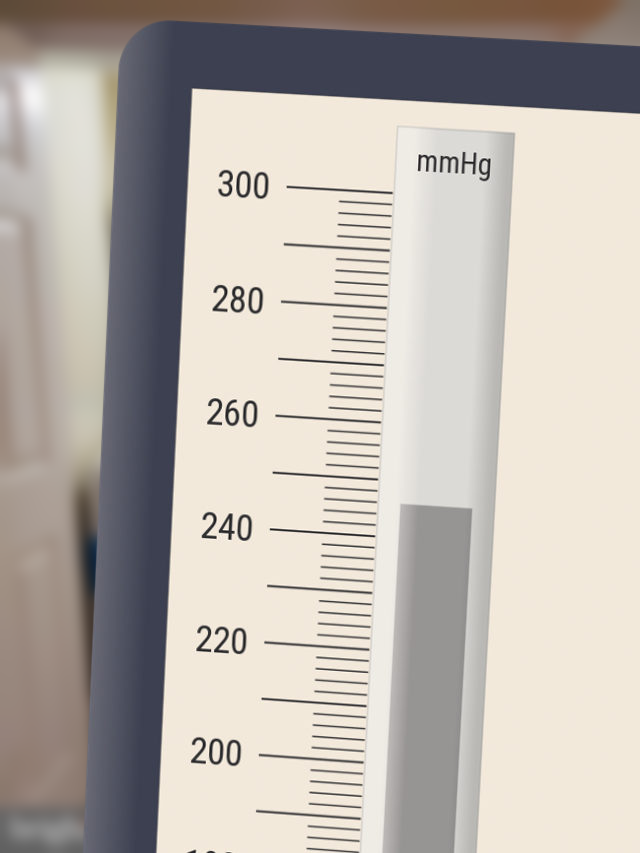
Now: 246
